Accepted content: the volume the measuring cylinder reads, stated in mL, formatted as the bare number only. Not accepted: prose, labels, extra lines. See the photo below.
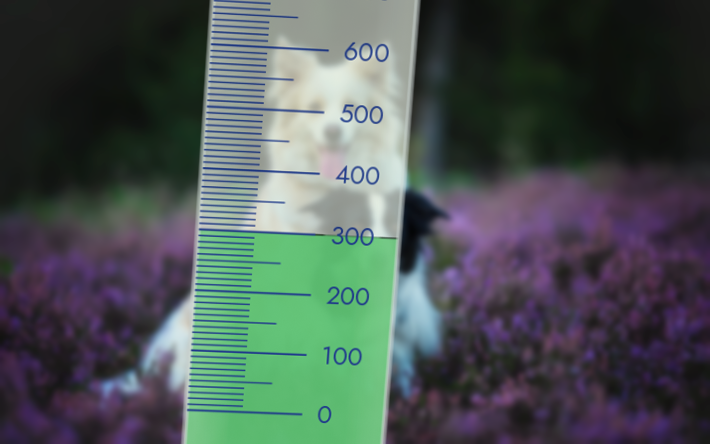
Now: 300
